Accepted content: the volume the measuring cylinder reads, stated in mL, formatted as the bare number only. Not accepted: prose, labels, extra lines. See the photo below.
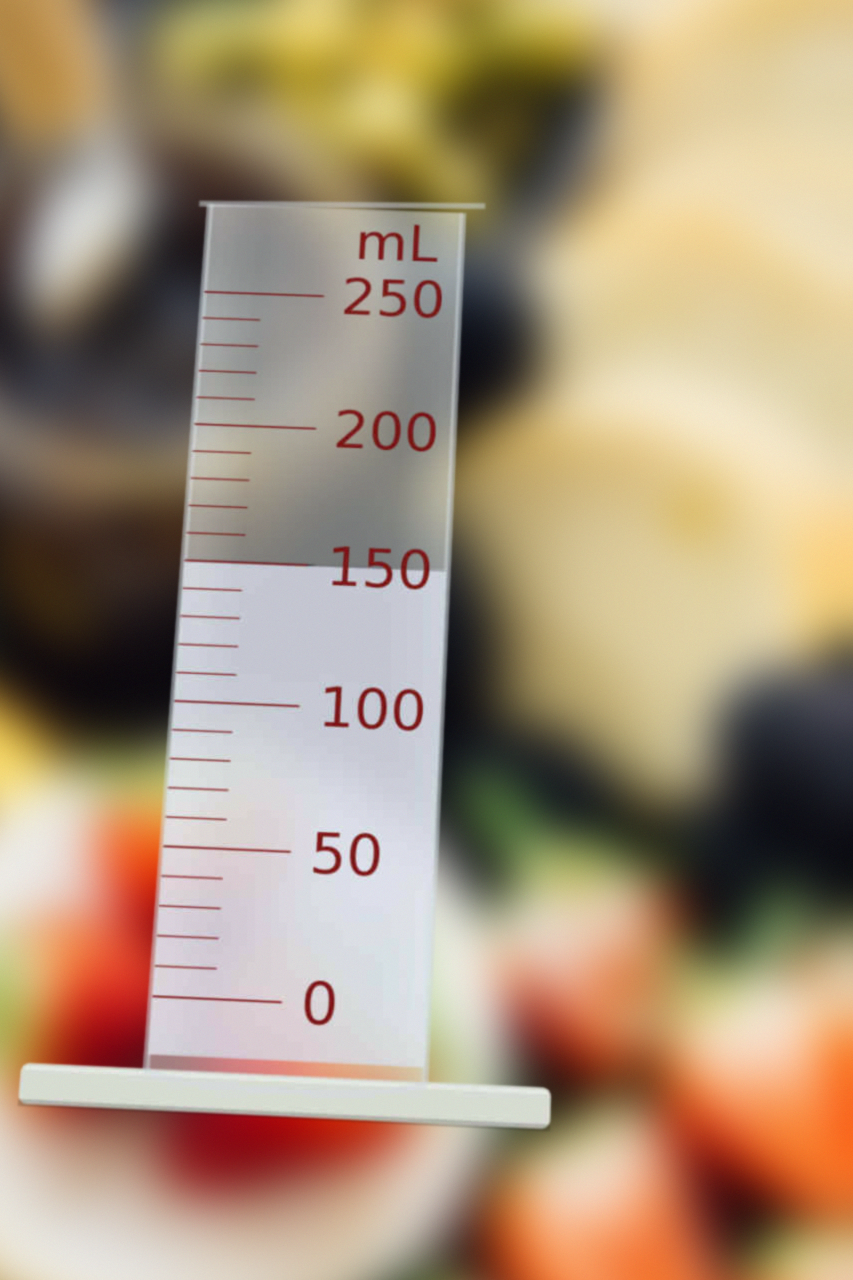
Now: 150
